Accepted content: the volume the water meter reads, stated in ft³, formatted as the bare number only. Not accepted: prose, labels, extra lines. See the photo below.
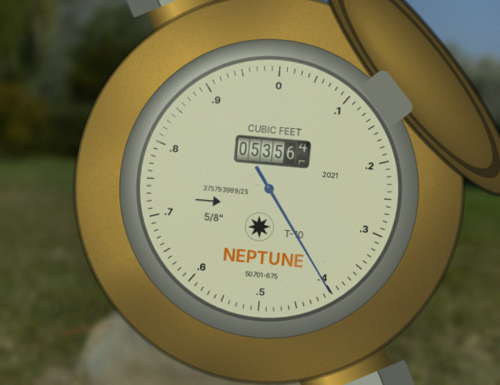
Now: 53564.40
